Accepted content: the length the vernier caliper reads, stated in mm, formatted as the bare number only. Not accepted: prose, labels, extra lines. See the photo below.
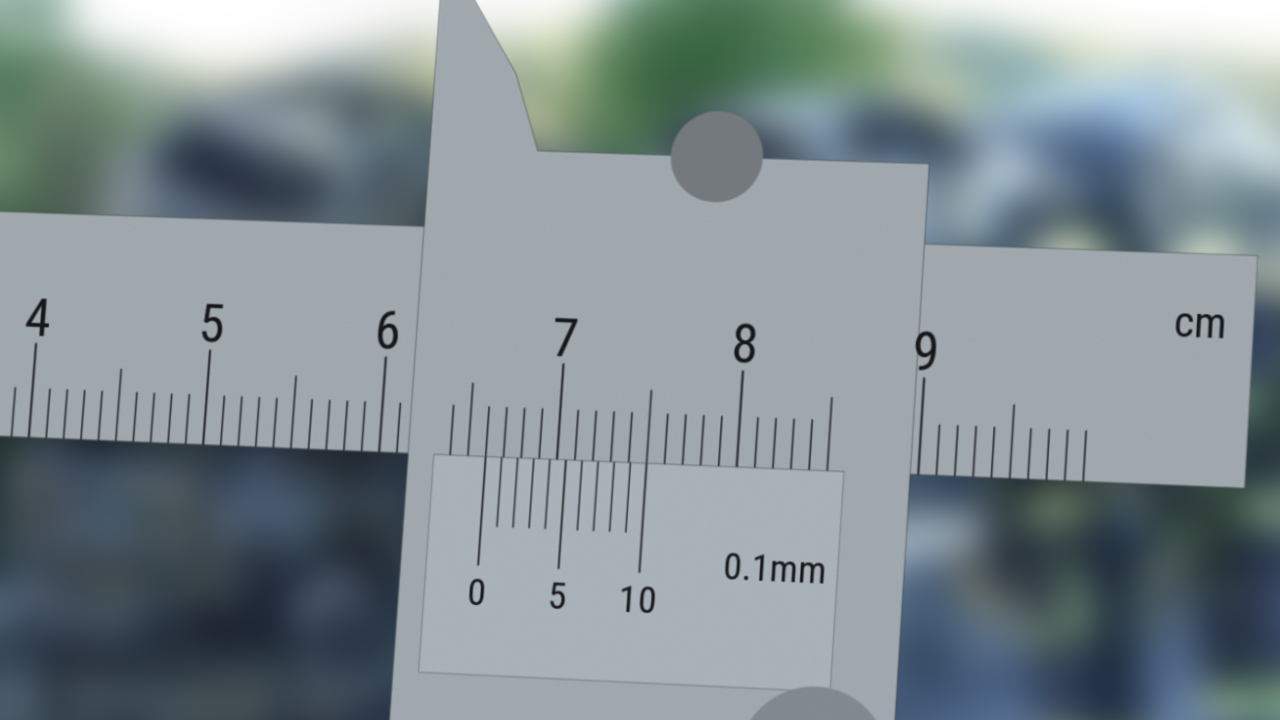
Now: 66.0
